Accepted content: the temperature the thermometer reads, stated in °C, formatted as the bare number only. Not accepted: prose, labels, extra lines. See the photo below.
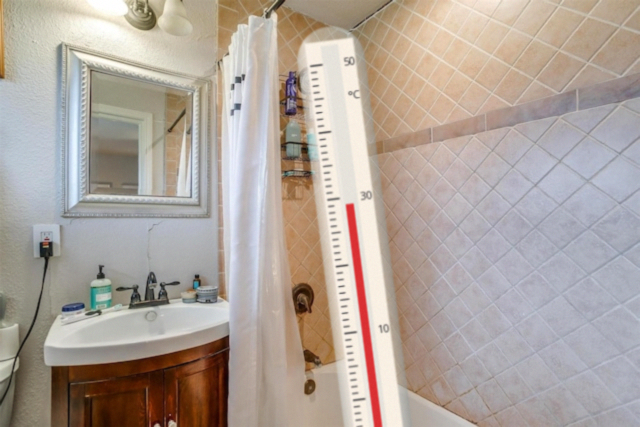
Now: 29
